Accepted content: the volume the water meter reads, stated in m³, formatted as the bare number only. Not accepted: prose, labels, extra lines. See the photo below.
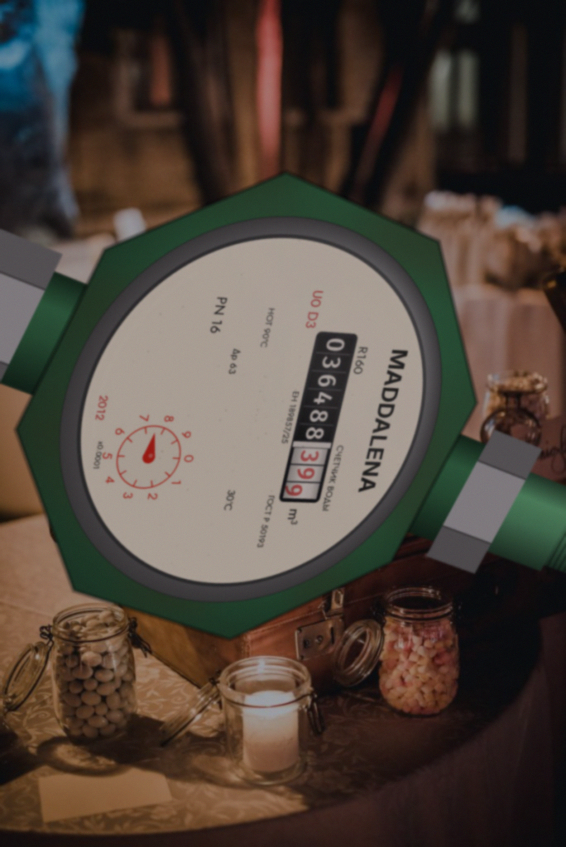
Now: 36488.3987
